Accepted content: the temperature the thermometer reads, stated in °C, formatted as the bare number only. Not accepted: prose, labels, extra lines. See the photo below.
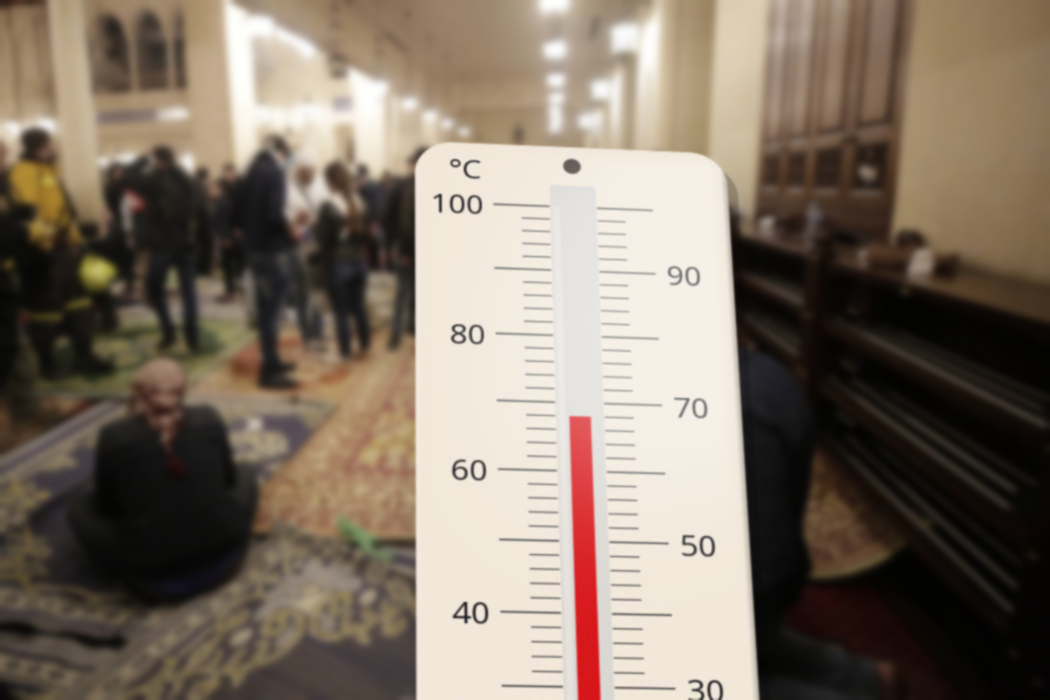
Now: 68
